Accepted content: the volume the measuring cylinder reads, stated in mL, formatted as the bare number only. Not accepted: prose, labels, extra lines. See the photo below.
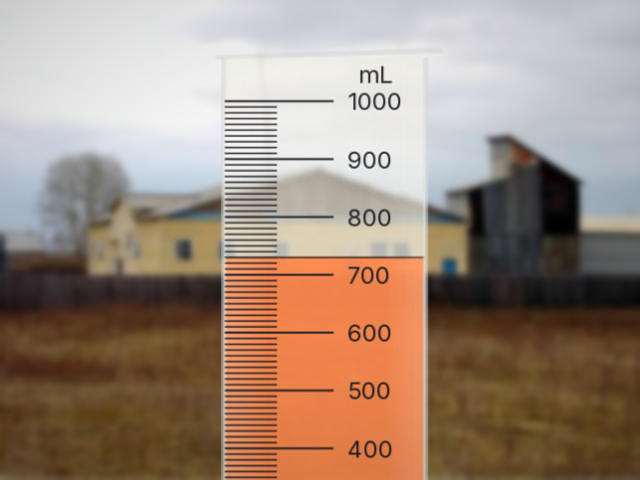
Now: 730
